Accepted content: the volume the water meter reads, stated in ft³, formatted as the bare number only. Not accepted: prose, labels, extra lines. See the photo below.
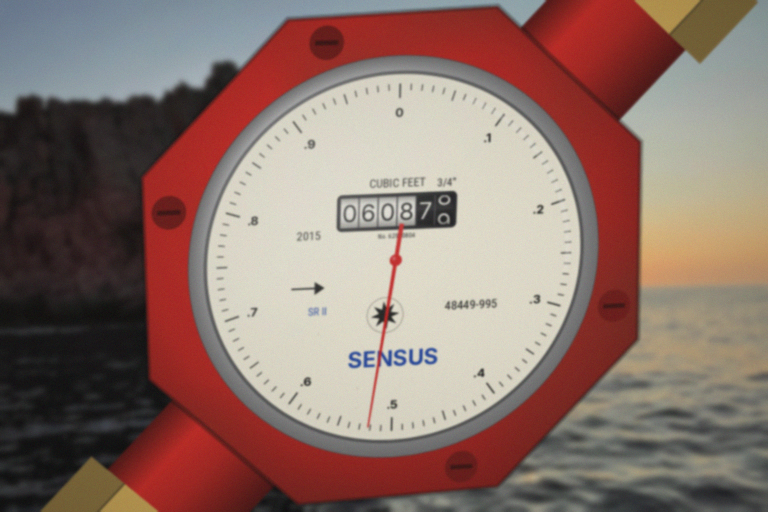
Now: 60878.52
